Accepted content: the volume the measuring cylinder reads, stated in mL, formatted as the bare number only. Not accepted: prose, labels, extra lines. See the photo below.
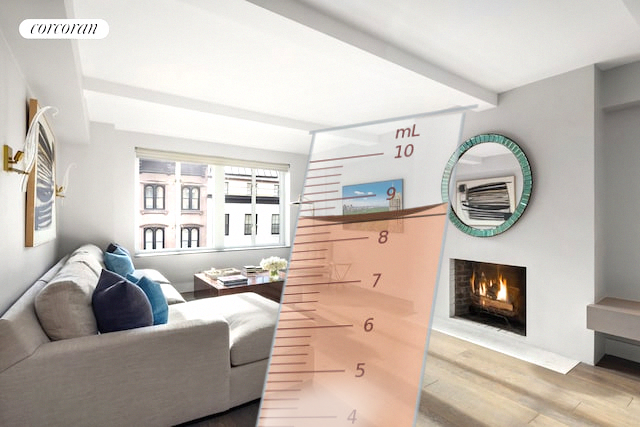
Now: 8.4
